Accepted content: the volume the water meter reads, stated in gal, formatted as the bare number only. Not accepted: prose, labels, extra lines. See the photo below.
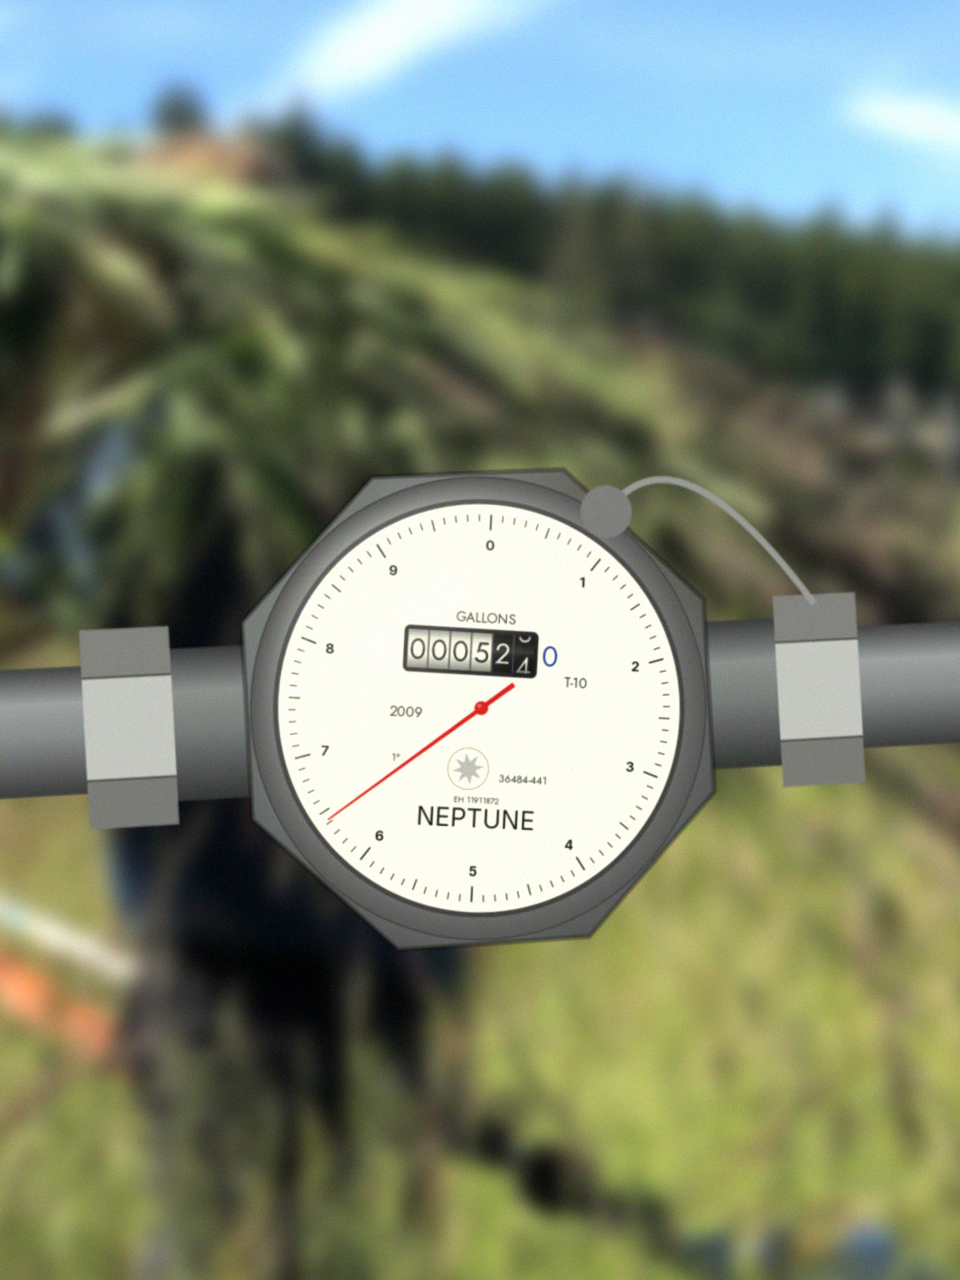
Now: 5236.4
